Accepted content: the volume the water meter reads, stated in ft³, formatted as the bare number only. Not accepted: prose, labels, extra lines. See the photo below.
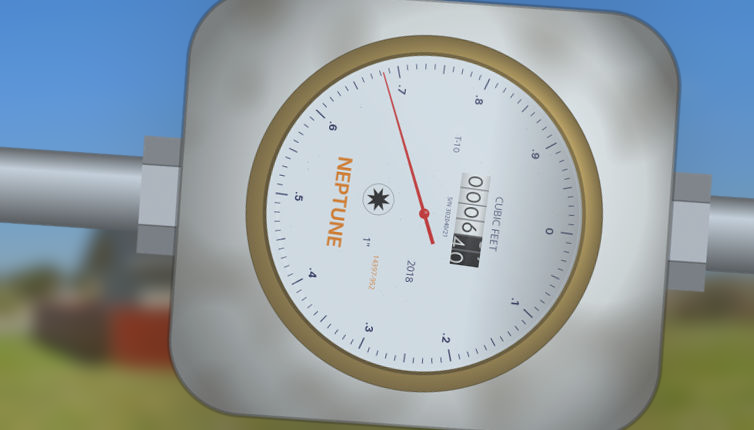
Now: 639.68
